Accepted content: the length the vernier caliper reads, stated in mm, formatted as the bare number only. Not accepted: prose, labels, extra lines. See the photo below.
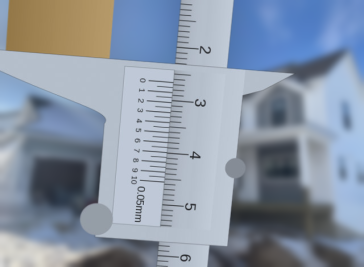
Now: 26.6
